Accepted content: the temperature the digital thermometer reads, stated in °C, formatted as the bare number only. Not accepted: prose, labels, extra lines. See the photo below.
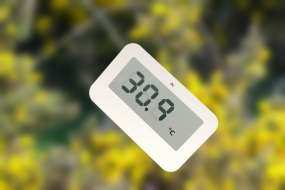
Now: 30.9
